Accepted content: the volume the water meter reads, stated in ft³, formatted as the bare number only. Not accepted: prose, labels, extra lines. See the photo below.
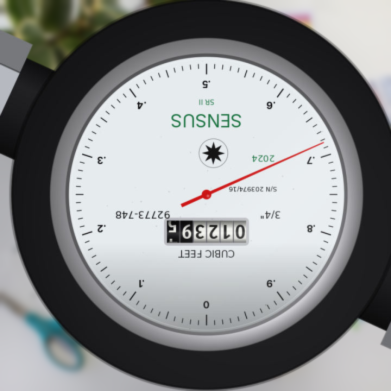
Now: 12394.68
